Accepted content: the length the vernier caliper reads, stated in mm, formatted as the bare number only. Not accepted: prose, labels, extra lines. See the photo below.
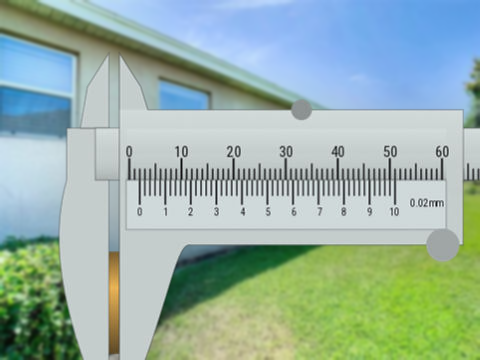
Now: 2.0
